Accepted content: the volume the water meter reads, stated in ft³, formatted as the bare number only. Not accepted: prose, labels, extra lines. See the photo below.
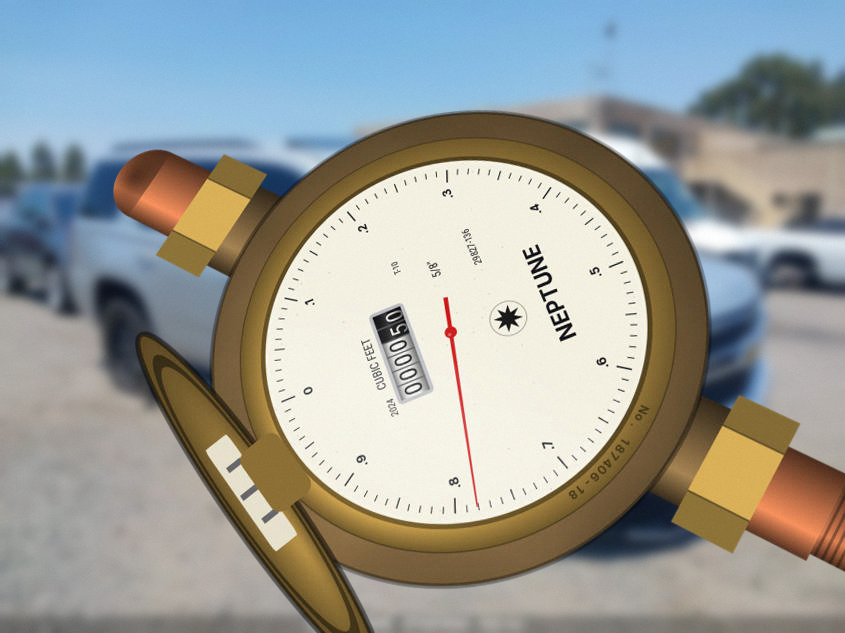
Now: 49.78
